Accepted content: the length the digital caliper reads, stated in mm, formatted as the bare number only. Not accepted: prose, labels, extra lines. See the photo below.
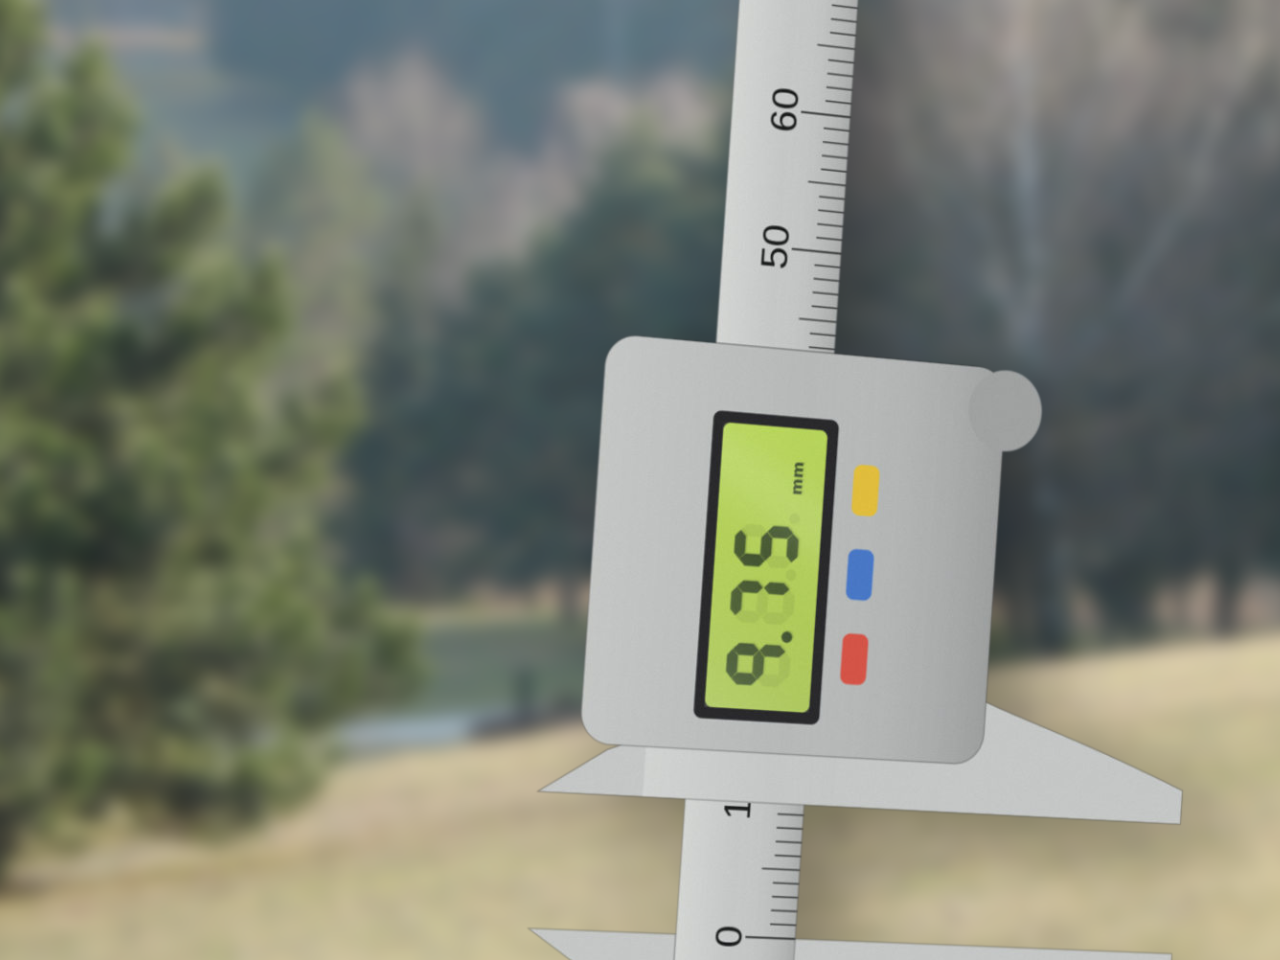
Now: 9.75
